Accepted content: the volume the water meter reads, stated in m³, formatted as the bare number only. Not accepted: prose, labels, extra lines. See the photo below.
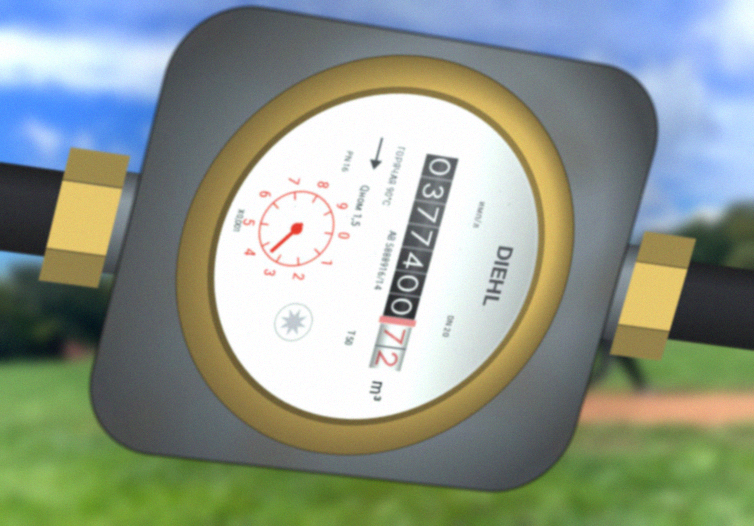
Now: 377400.723
